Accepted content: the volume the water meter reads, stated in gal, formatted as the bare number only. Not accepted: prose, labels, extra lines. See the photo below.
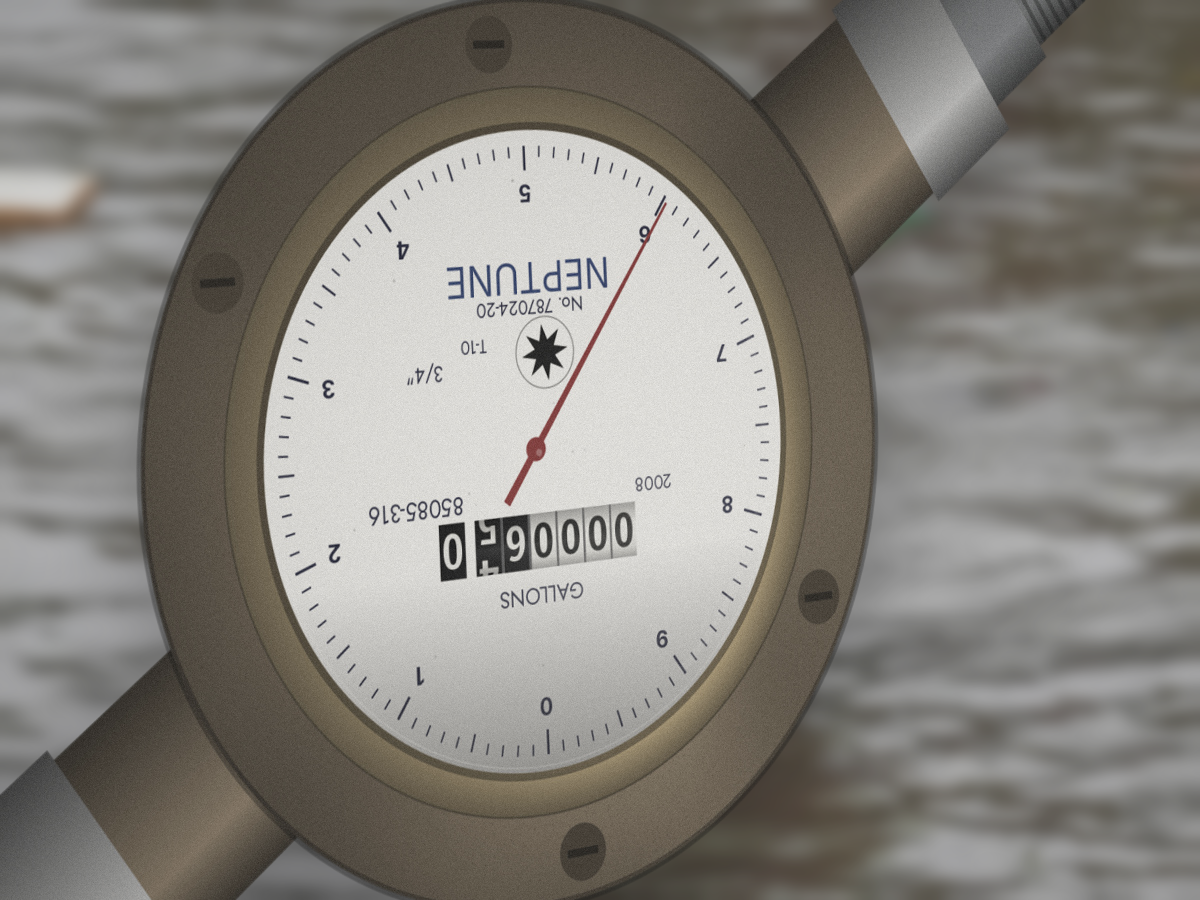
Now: 646.0
